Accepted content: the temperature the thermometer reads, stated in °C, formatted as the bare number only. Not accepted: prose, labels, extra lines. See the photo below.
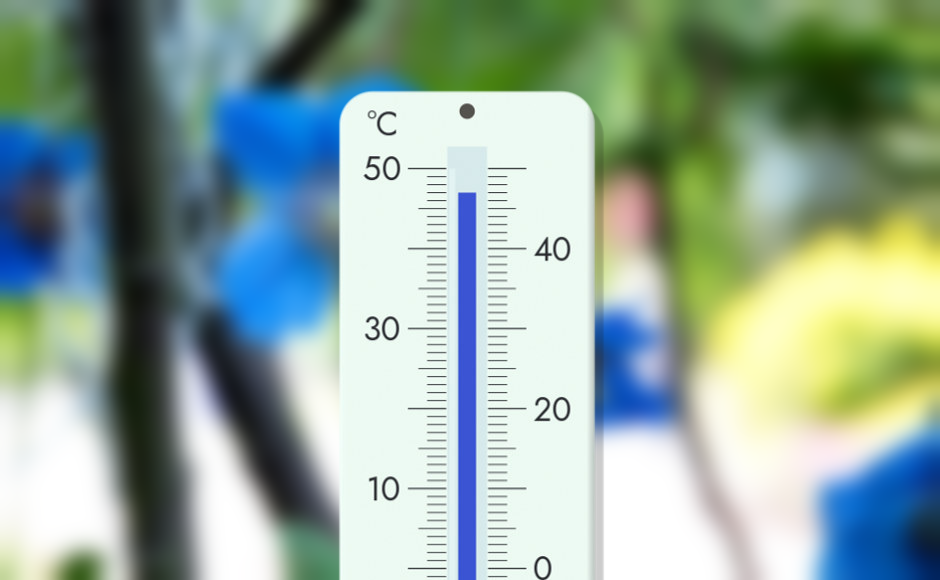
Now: 47
